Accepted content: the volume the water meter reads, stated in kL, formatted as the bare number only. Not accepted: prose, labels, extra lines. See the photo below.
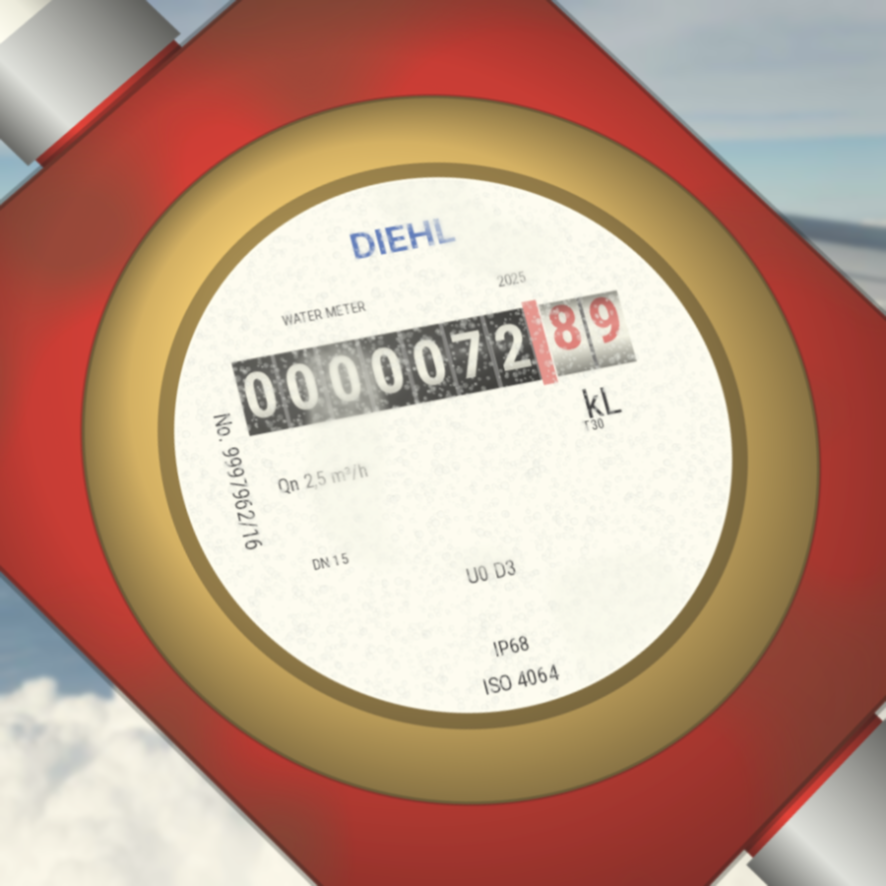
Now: 72.89
